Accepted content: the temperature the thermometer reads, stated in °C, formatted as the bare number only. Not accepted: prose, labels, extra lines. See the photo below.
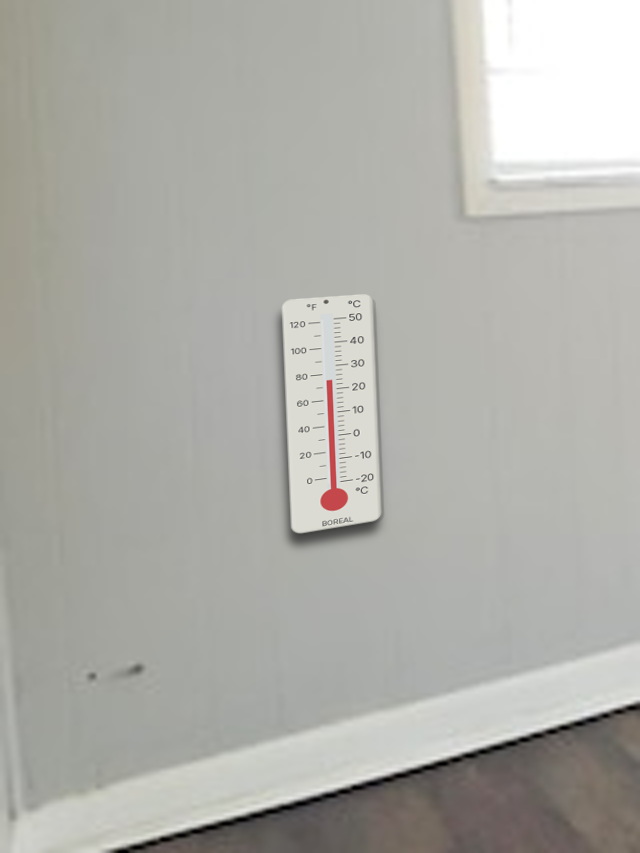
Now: 24
